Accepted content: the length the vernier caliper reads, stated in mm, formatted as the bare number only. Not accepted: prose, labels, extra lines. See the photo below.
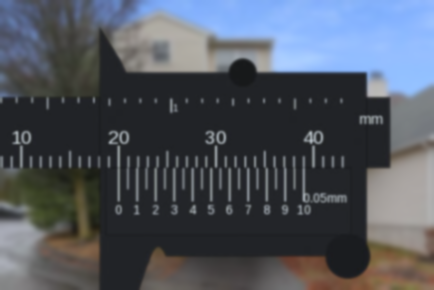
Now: 20.0
